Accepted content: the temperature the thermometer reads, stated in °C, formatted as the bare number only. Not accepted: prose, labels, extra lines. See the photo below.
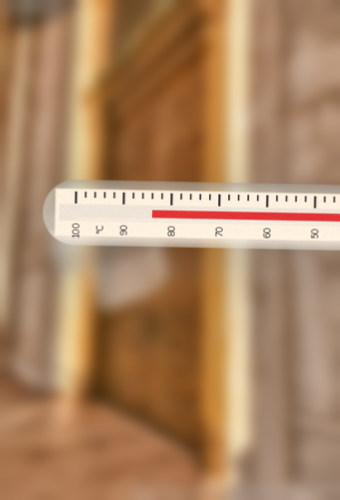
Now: 84
